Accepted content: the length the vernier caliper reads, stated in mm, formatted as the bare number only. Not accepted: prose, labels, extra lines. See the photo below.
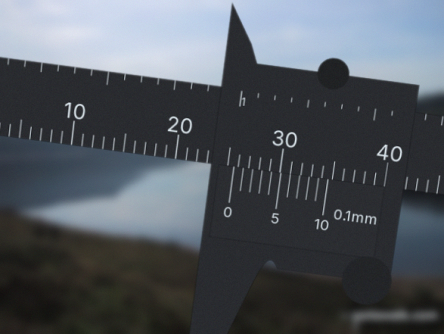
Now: 25.6
